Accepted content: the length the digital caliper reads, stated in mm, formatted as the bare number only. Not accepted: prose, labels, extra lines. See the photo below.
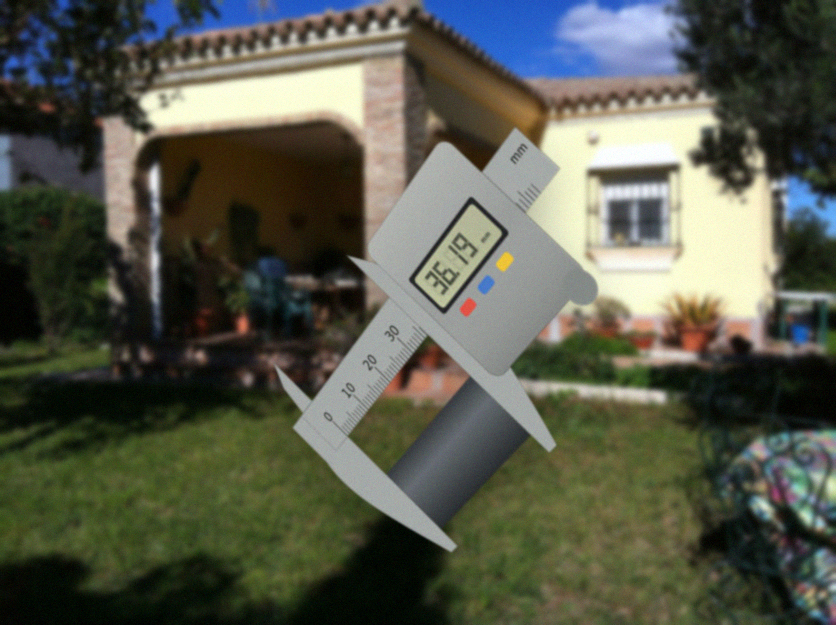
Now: 36.19
